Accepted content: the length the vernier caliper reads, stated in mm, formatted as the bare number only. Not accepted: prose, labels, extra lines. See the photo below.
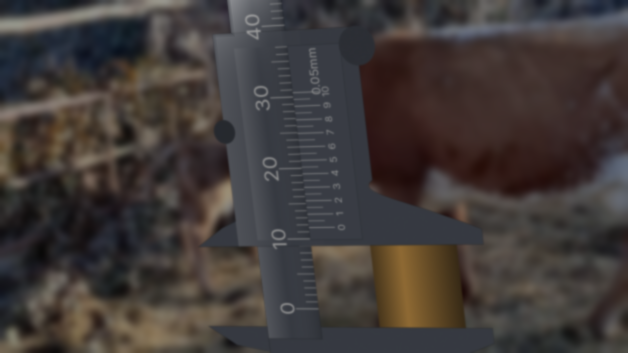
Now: 11.6
